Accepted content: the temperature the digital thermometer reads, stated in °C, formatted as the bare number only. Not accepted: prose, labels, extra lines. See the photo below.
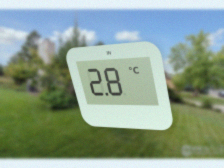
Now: 2.8
